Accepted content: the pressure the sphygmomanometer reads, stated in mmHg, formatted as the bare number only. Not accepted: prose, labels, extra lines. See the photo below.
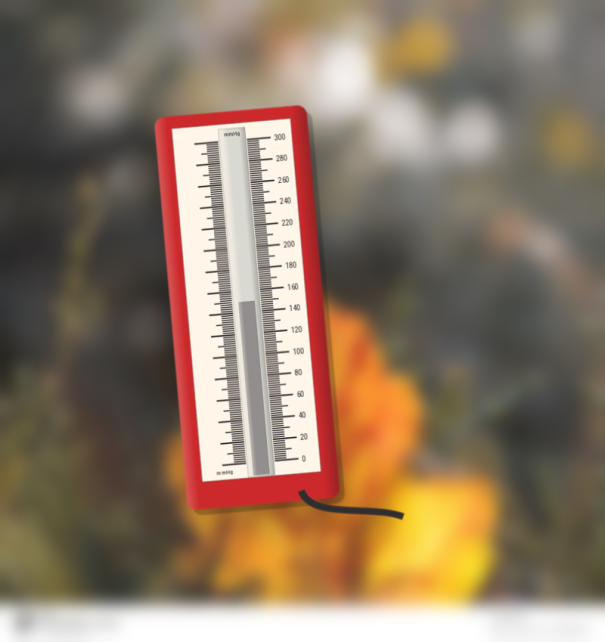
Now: 150
